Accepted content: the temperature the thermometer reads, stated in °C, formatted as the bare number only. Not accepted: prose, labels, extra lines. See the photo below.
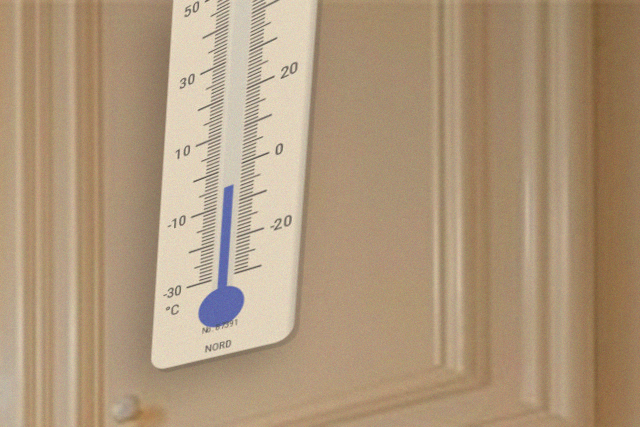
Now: -5
